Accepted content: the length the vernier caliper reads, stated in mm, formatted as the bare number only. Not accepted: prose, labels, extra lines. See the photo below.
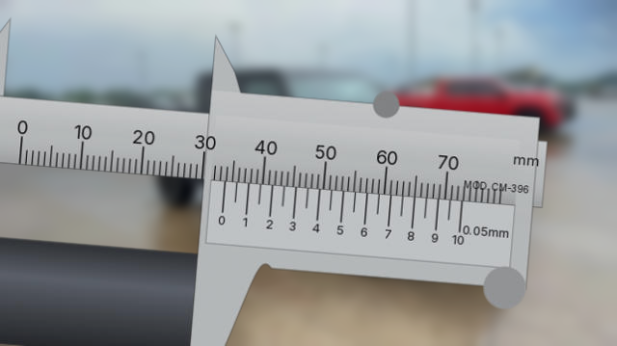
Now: 33.8
